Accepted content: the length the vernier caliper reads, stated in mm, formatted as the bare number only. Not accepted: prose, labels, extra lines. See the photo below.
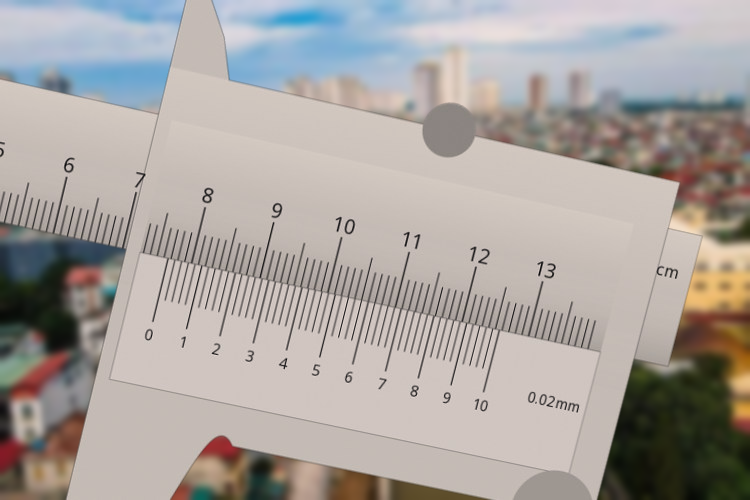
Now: 76.6
